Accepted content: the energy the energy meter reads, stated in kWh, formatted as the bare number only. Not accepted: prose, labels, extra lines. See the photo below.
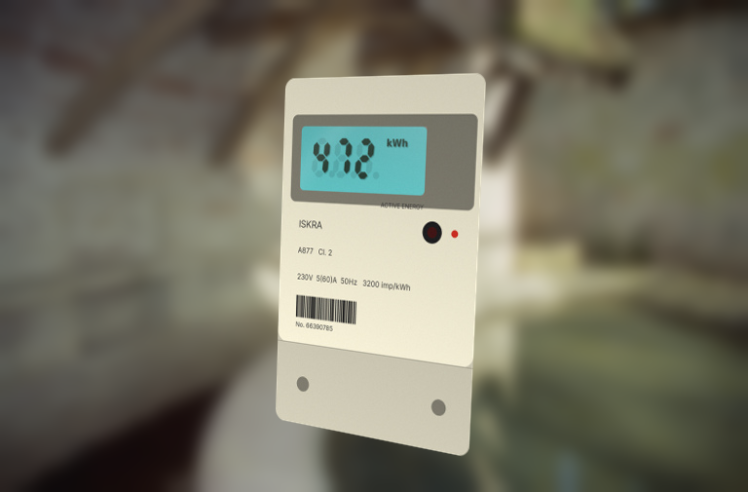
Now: 472
